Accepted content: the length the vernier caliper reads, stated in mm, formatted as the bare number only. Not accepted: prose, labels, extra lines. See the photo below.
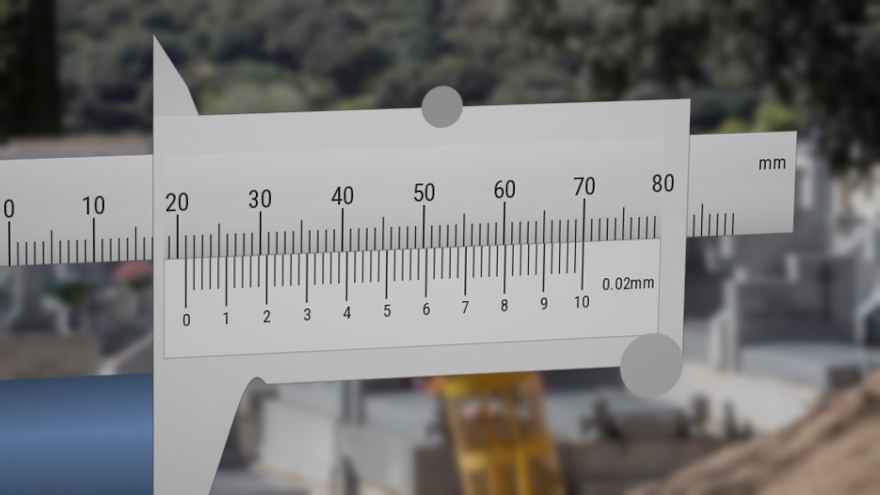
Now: 21.0
